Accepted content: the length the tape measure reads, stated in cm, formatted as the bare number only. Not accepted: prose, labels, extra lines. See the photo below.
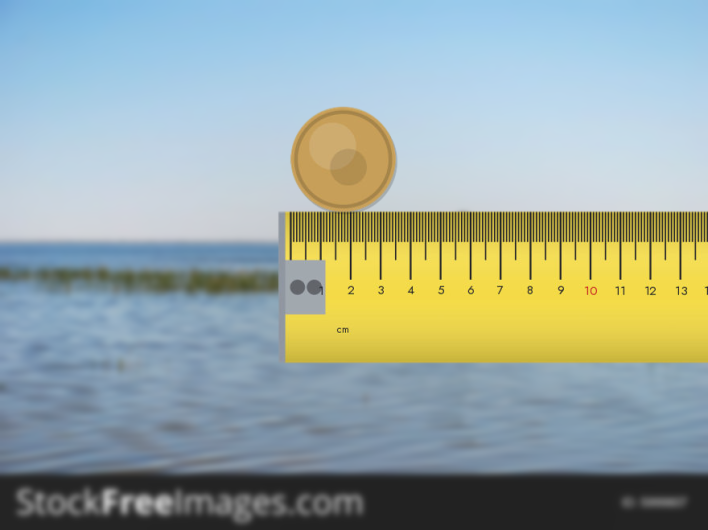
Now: 3.5
